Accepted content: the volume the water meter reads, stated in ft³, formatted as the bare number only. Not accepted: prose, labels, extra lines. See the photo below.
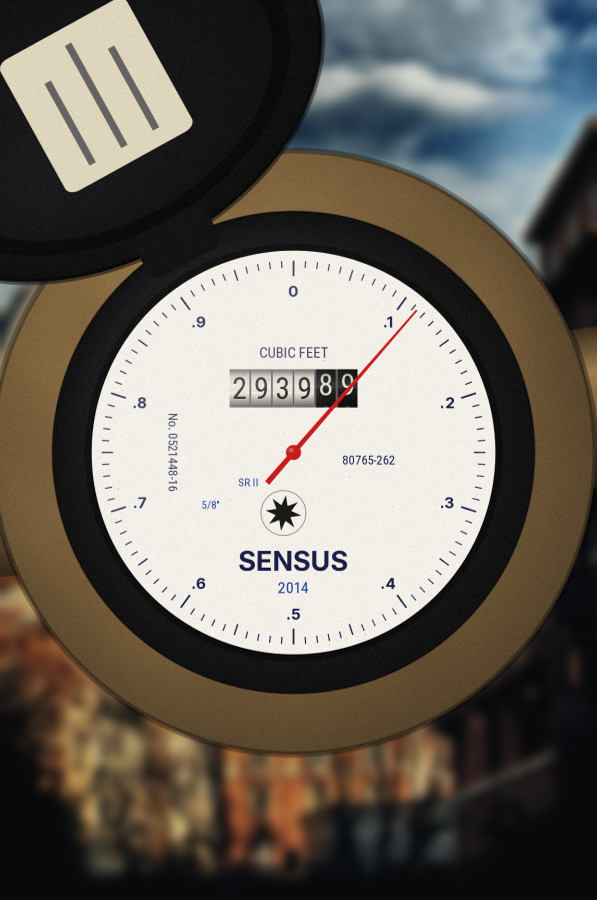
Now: 293989.11
